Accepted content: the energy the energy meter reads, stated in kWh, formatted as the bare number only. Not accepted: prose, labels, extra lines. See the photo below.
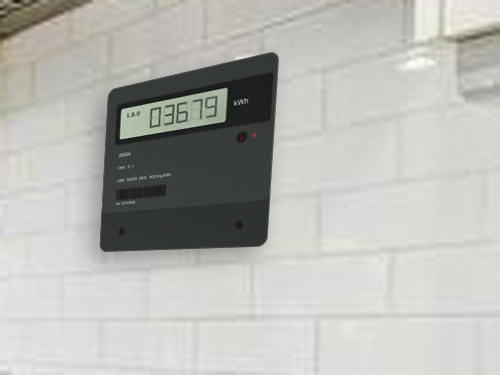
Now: 3679
